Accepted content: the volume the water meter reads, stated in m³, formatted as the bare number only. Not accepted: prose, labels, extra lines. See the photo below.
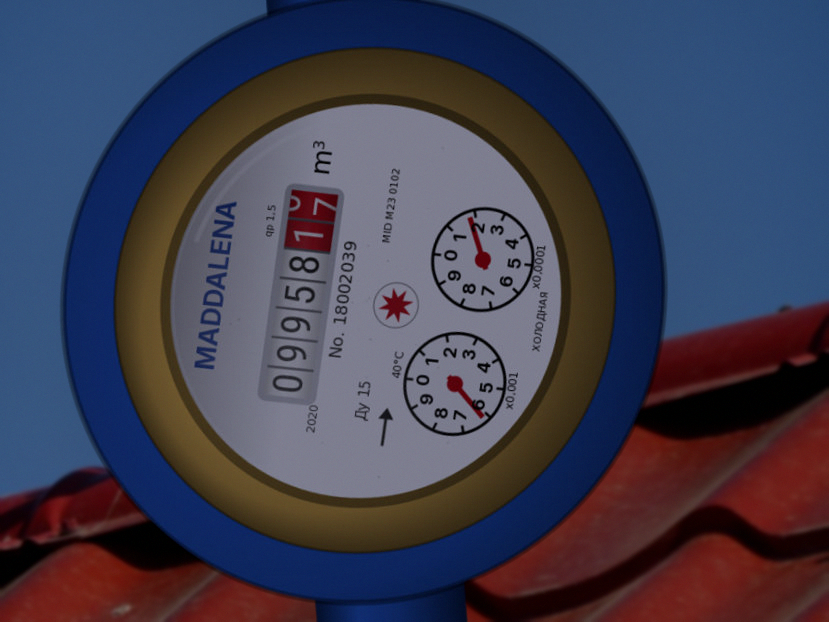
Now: 9958.1661
